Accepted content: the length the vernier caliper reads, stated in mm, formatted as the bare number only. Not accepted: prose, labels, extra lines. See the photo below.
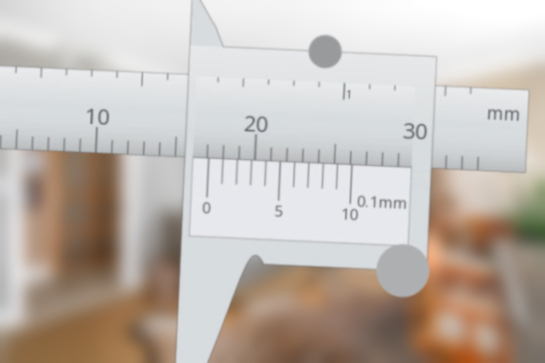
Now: 17.1
